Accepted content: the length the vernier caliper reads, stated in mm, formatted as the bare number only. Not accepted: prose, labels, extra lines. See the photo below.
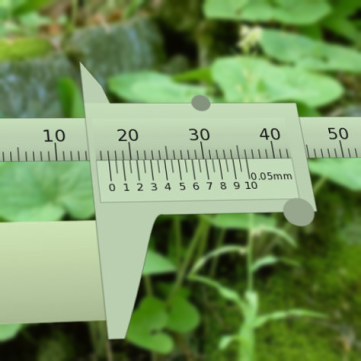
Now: 17.0
